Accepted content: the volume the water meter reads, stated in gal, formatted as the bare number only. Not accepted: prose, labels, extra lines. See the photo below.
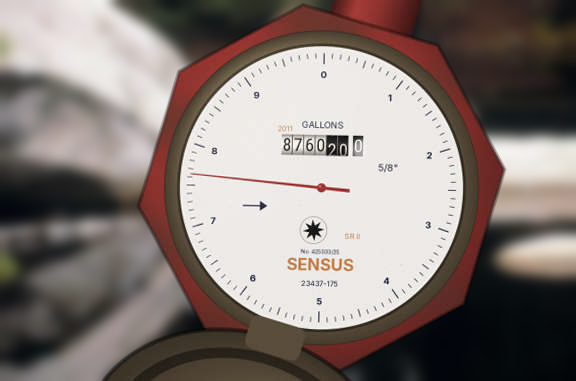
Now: 8760197.6
